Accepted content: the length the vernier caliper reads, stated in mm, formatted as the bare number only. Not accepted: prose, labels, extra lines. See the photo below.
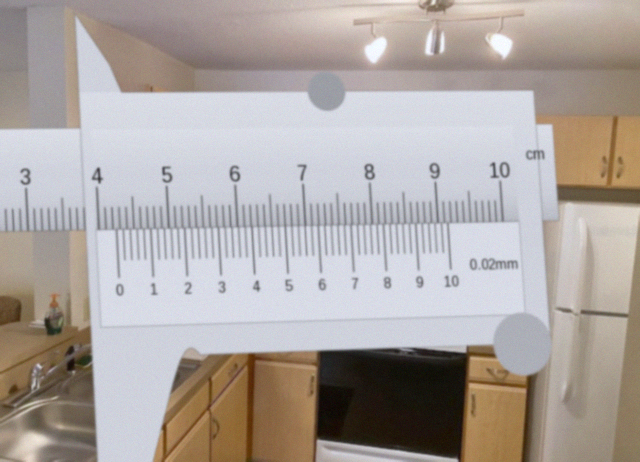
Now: 42.5
